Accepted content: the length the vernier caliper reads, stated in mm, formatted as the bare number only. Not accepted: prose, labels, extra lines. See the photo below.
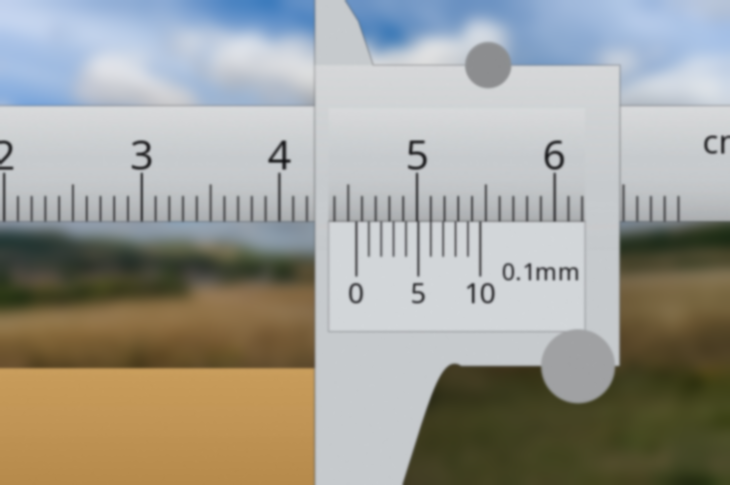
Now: 45.6
